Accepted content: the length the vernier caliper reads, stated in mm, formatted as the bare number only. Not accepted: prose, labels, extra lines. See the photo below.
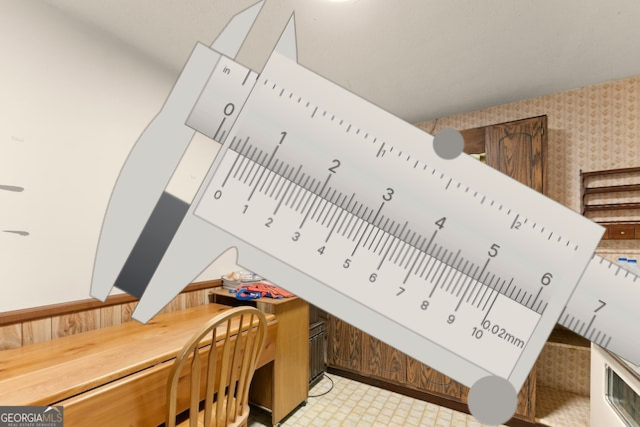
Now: 5.0
